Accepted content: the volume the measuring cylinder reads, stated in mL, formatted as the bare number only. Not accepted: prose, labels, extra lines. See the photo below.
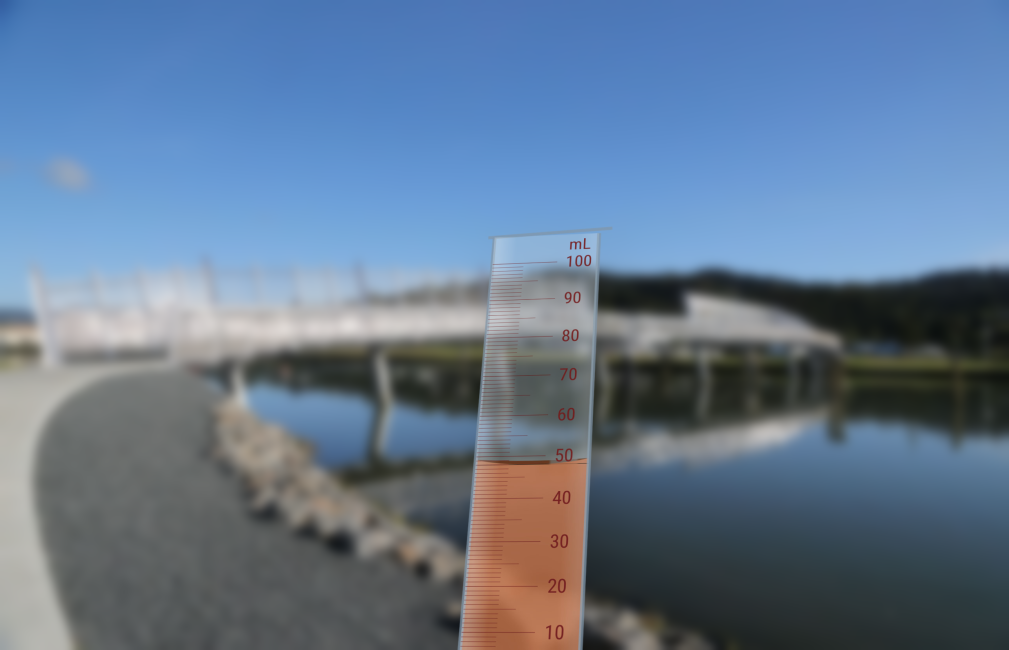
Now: 48
